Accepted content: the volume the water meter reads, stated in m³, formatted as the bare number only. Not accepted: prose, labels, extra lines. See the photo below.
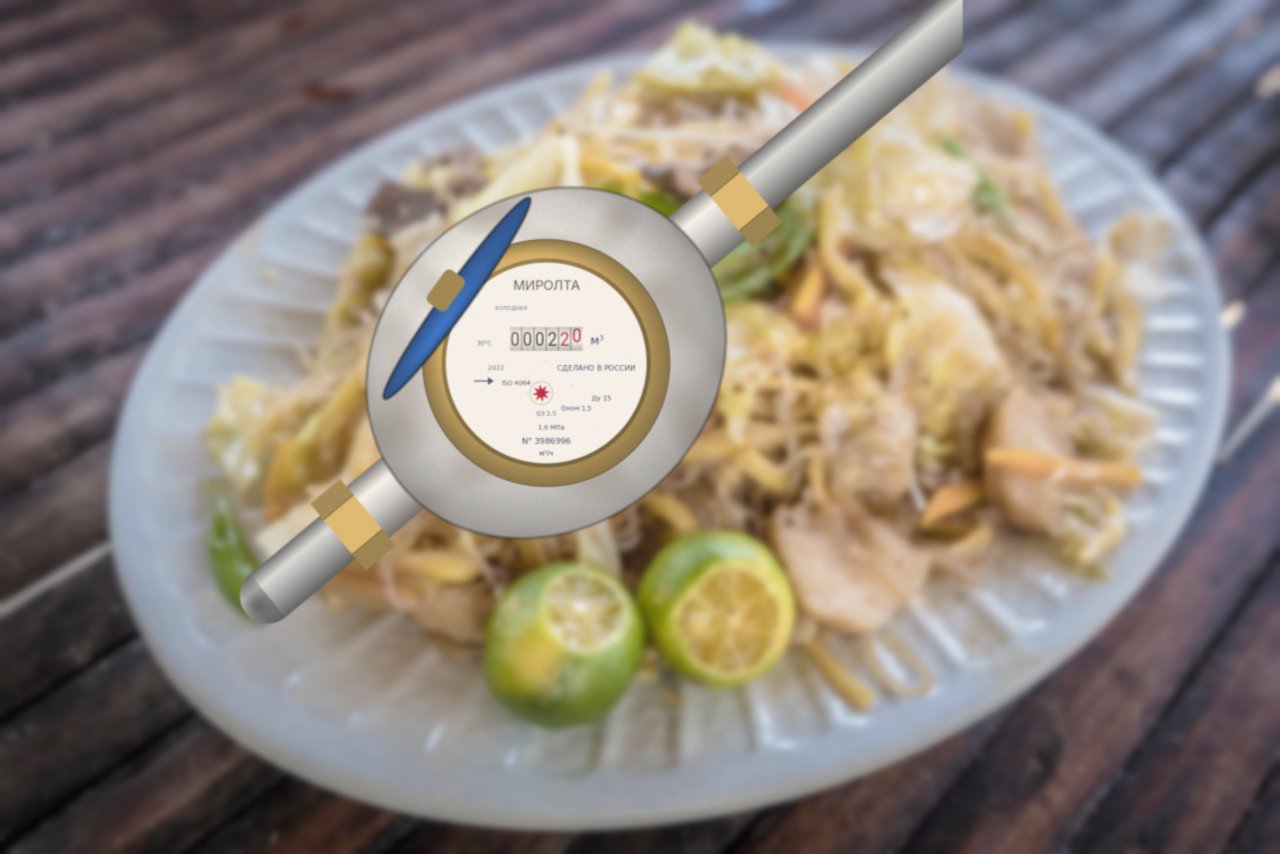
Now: 2.20
